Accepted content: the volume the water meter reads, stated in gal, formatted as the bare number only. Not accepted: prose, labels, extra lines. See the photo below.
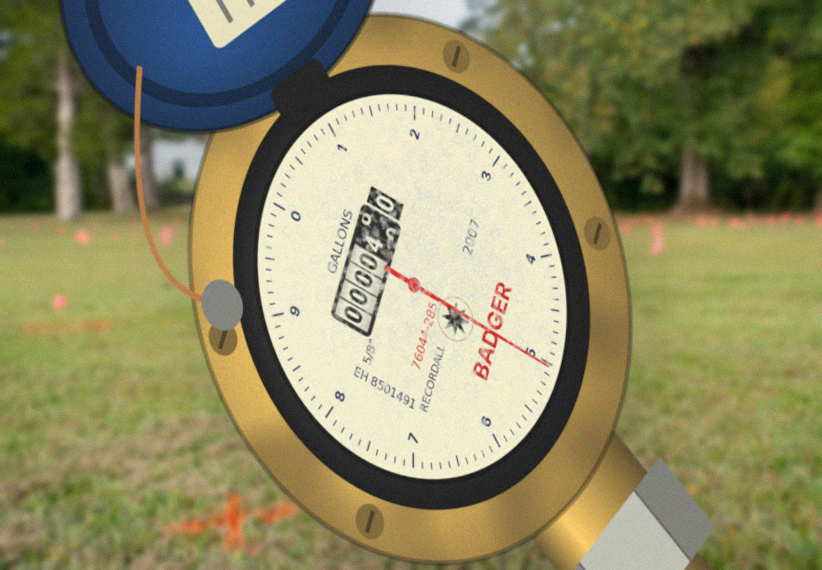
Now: 485.0
